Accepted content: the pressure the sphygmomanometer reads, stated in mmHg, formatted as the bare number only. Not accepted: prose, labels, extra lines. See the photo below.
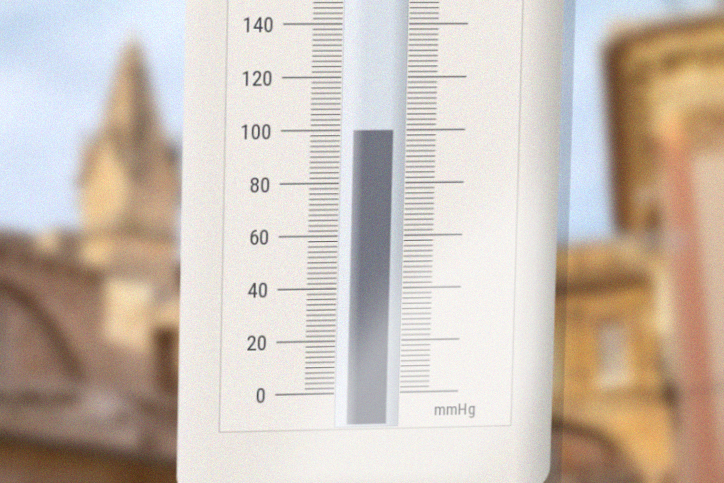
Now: 100
